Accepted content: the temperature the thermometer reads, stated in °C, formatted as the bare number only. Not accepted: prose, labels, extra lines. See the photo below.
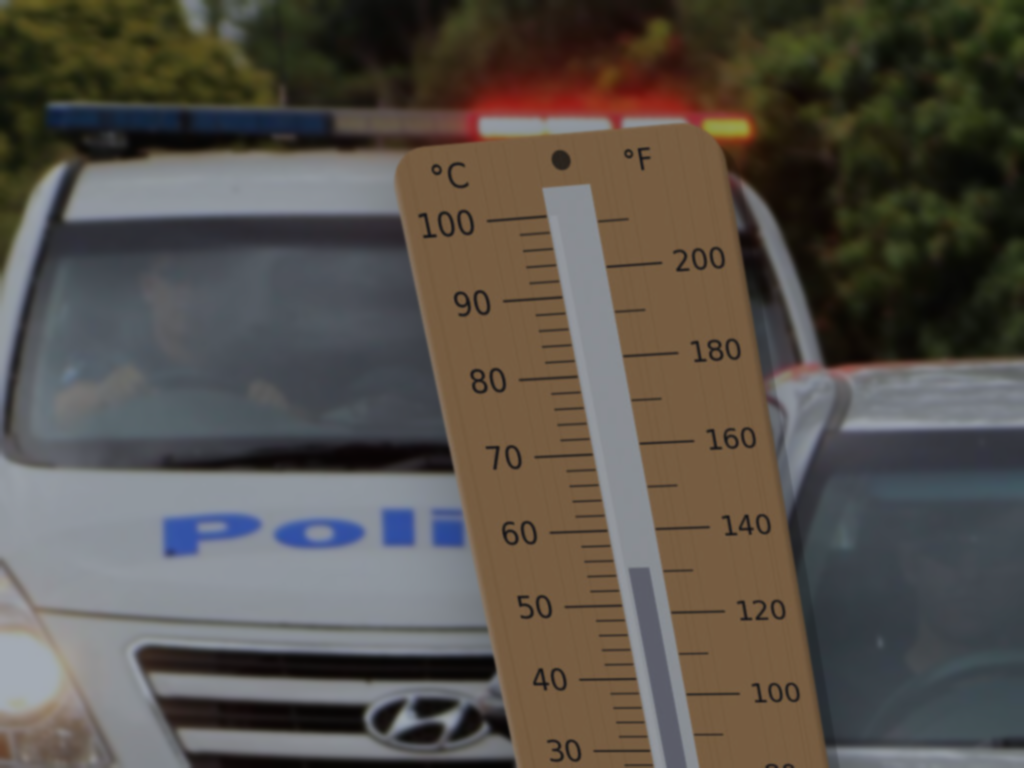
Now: 55
